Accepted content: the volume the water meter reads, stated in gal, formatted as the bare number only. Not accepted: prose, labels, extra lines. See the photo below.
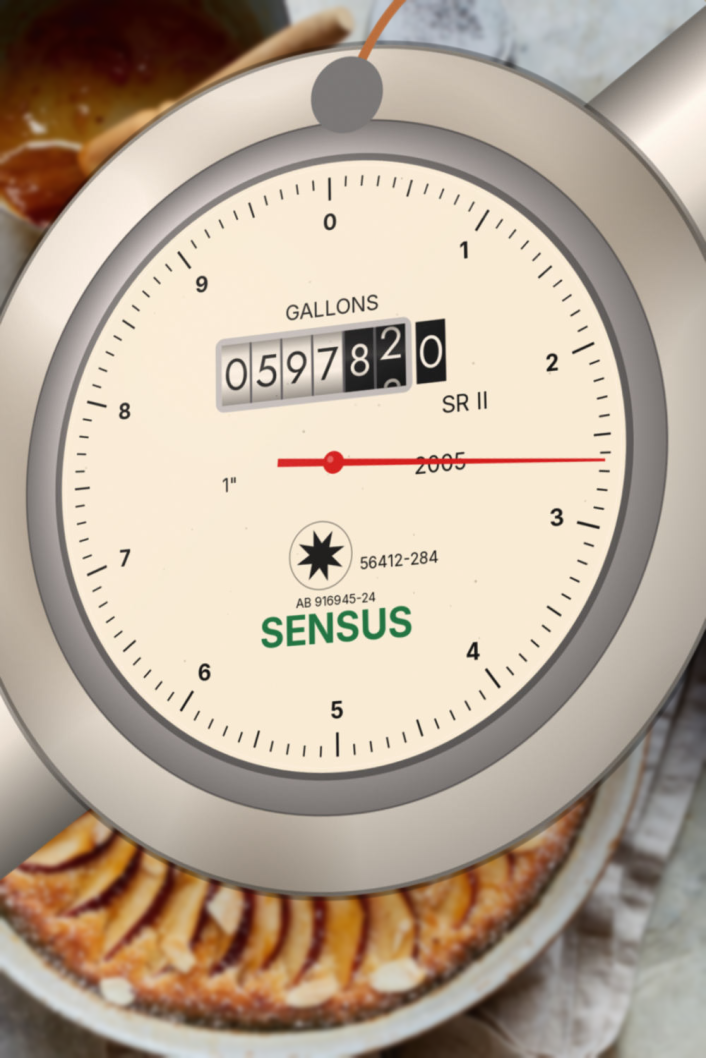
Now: 597822.6
